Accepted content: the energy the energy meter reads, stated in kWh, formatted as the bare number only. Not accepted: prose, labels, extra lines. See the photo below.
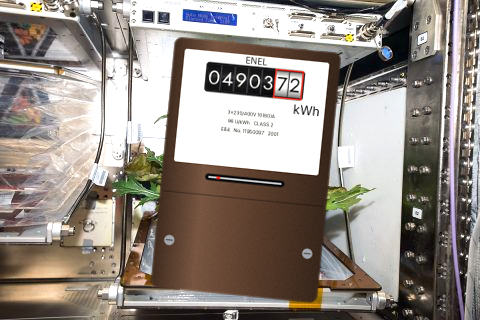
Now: 4903.72
